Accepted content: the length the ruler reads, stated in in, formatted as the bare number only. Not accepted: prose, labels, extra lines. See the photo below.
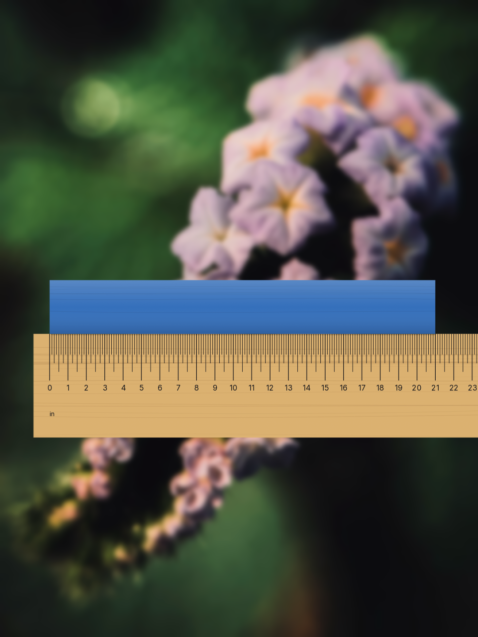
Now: 21
